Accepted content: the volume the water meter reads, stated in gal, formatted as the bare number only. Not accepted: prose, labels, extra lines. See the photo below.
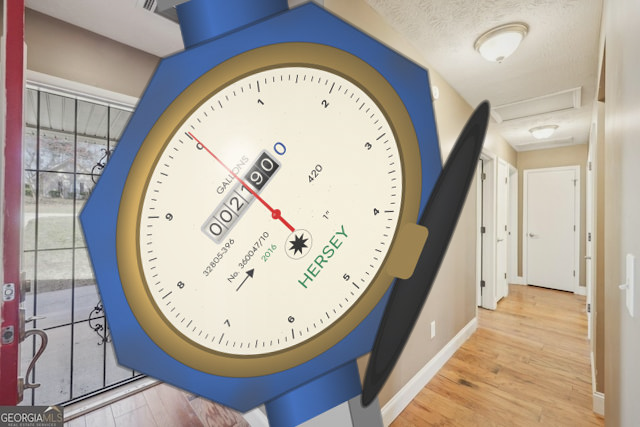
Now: 21900.0
